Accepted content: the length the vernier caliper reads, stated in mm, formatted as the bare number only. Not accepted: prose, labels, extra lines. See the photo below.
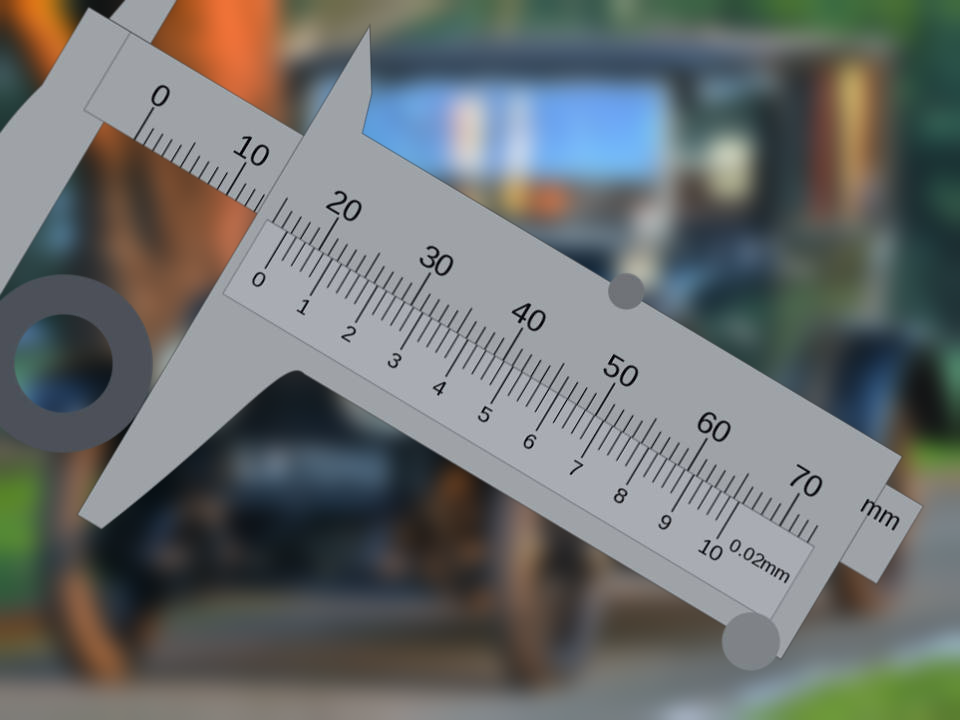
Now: 16.6
